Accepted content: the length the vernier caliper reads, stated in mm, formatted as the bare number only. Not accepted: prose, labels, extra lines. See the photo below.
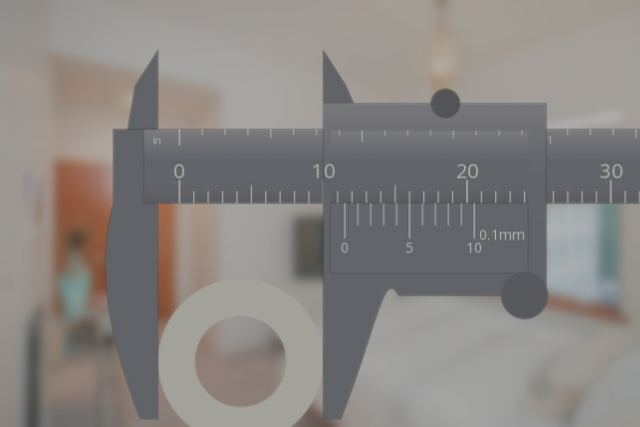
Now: 11.5
